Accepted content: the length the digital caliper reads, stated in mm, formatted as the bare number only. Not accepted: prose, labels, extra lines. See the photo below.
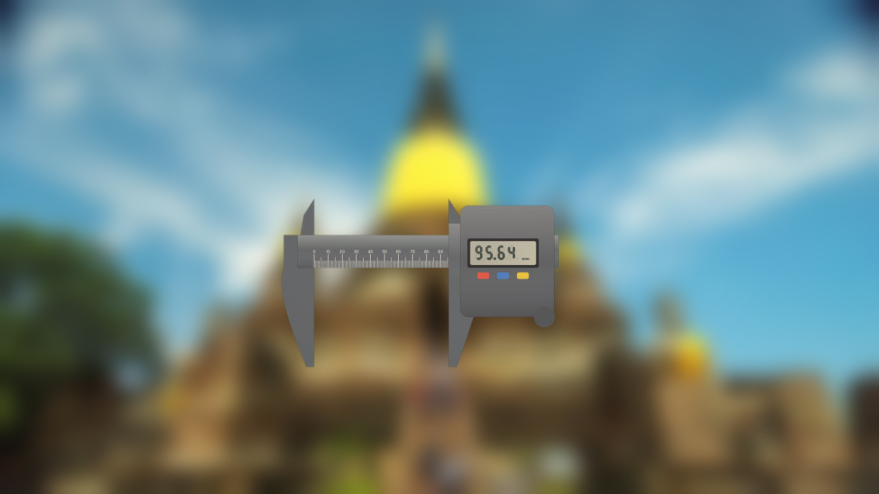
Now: 95.64
